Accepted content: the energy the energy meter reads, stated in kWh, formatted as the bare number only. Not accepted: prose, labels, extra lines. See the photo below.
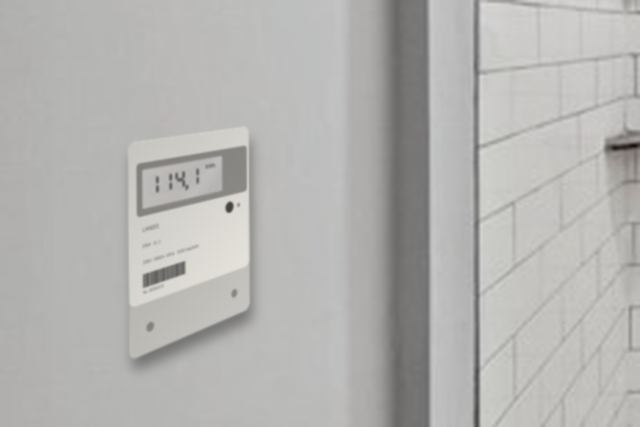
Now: 114.1
